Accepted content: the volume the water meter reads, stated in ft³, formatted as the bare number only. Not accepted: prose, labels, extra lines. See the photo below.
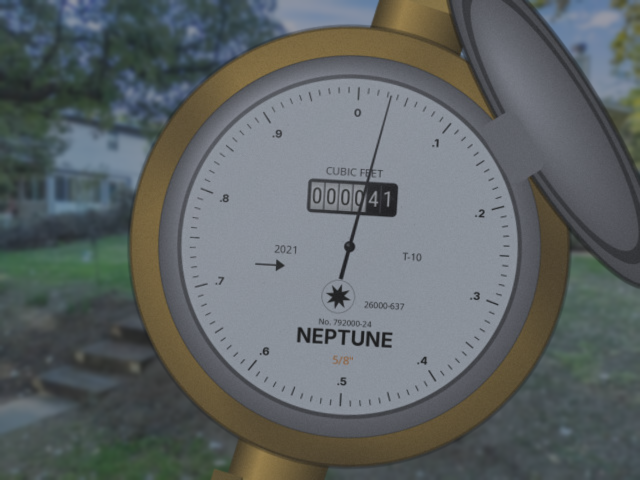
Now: 41.03
